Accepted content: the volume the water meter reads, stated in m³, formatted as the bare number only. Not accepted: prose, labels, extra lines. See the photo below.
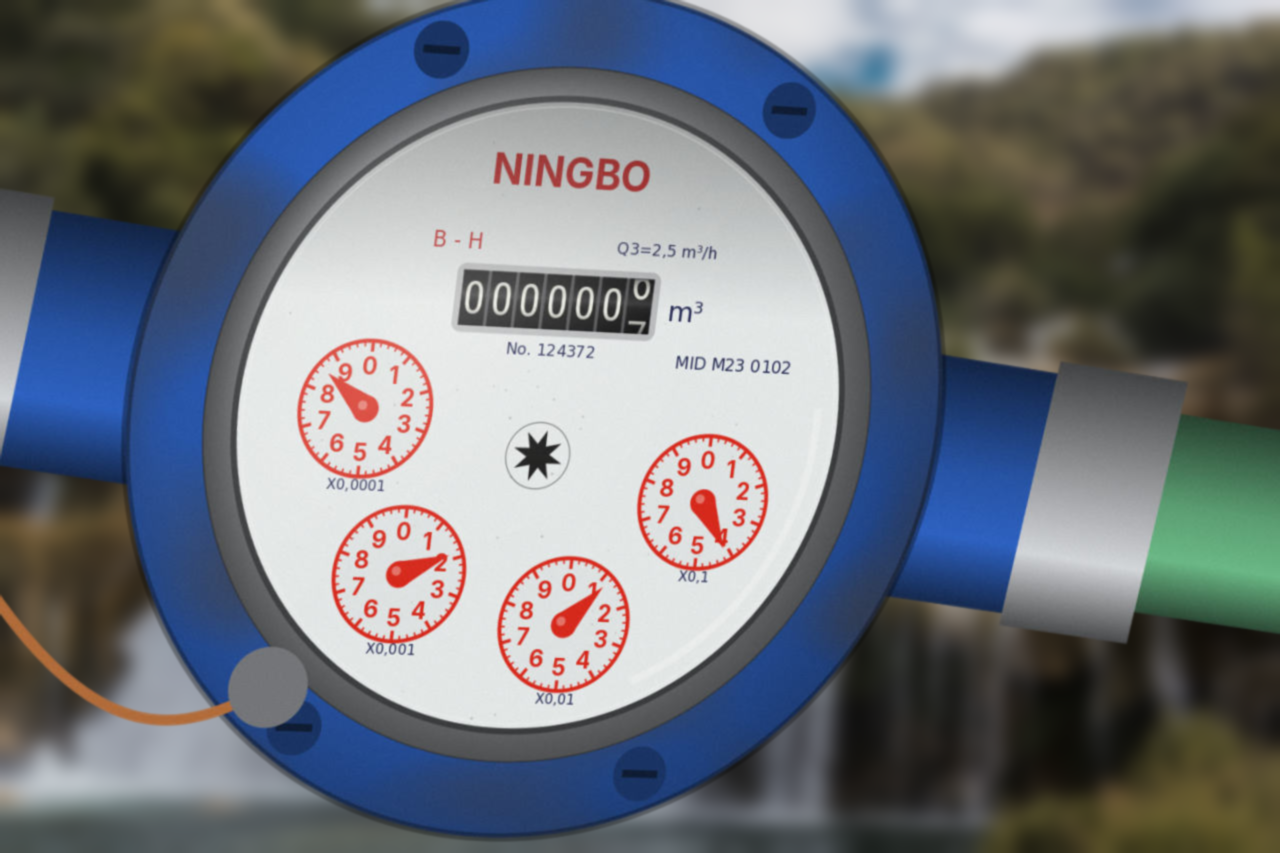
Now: 6.4118
